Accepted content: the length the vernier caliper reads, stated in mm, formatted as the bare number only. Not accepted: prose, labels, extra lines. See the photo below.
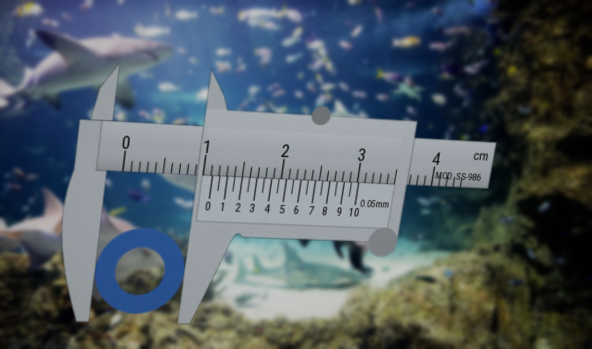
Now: 11.2
